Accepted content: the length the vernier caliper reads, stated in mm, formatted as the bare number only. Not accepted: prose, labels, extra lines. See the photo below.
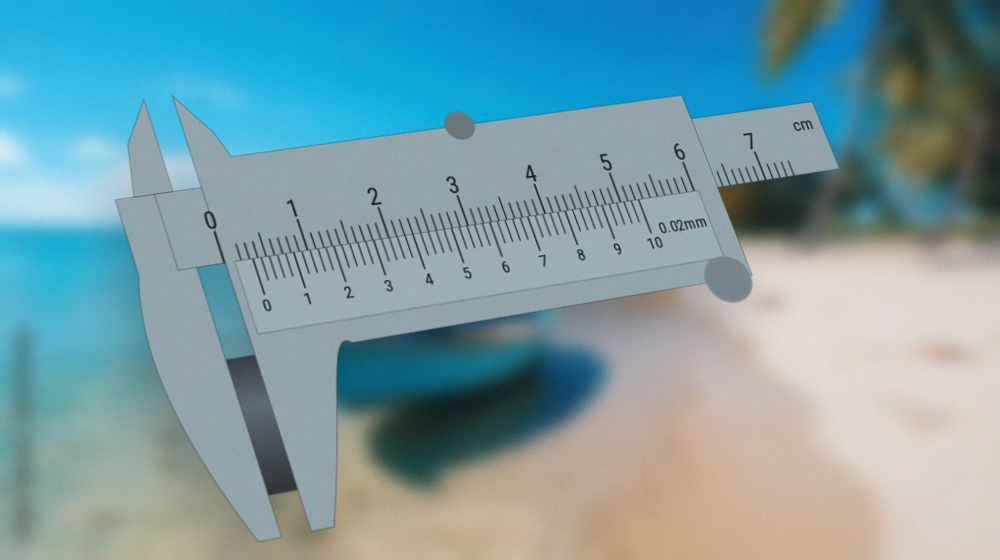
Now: 3.4
